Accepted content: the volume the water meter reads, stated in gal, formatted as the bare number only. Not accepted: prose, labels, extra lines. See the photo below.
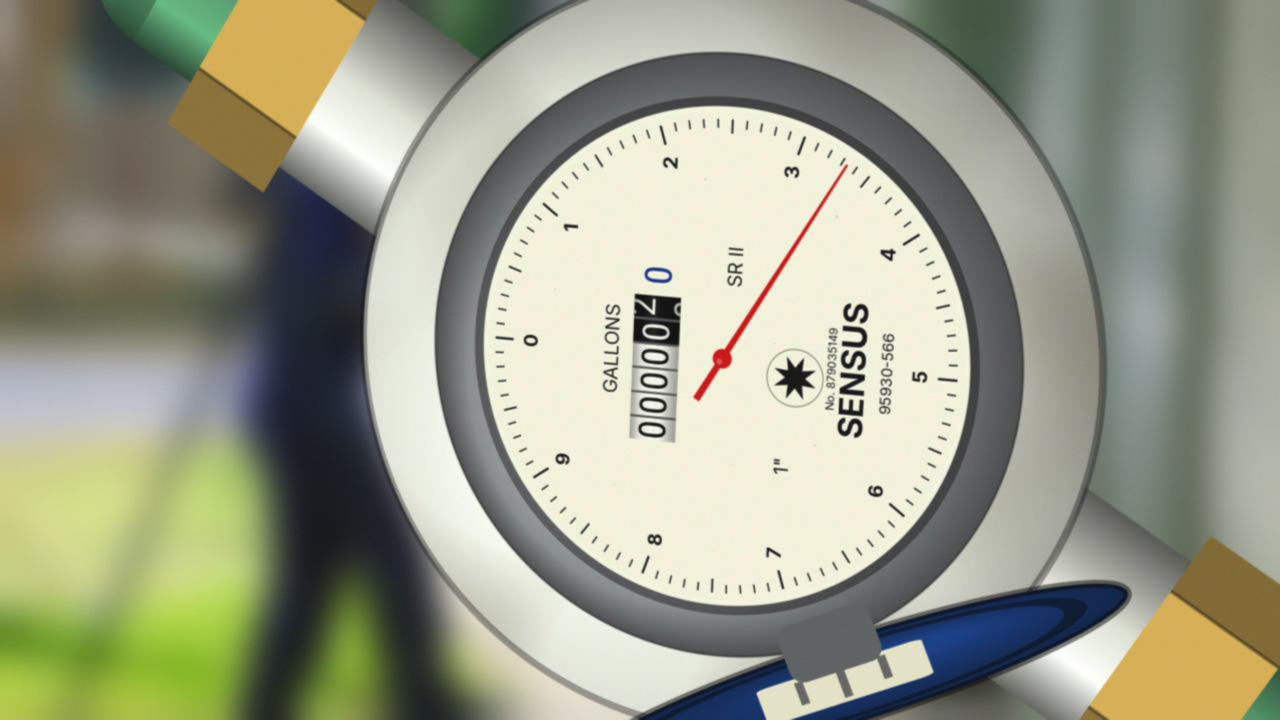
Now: 23.3
